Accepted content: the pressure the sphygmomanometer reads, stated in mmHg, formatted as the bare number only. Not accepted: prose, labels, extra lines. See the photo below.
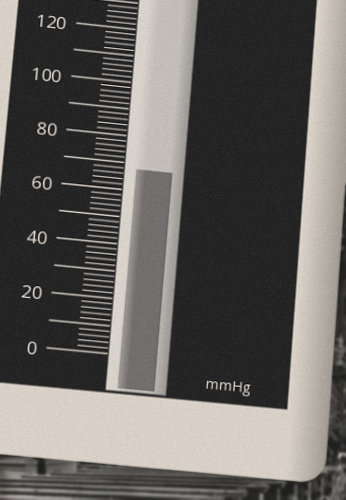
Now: 68
